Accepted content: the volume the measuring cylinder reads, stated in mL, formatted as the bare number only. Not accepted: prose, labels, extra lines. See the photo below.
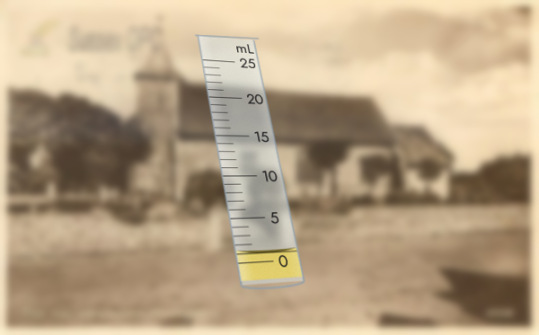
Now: 1
